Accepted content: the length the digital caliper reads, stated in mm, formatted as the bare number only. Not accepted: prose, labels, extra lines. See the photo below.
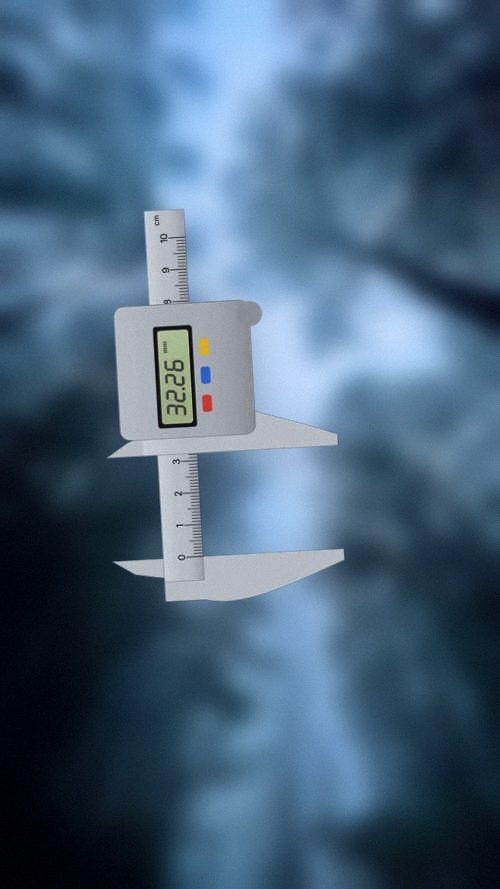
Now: 32.26
